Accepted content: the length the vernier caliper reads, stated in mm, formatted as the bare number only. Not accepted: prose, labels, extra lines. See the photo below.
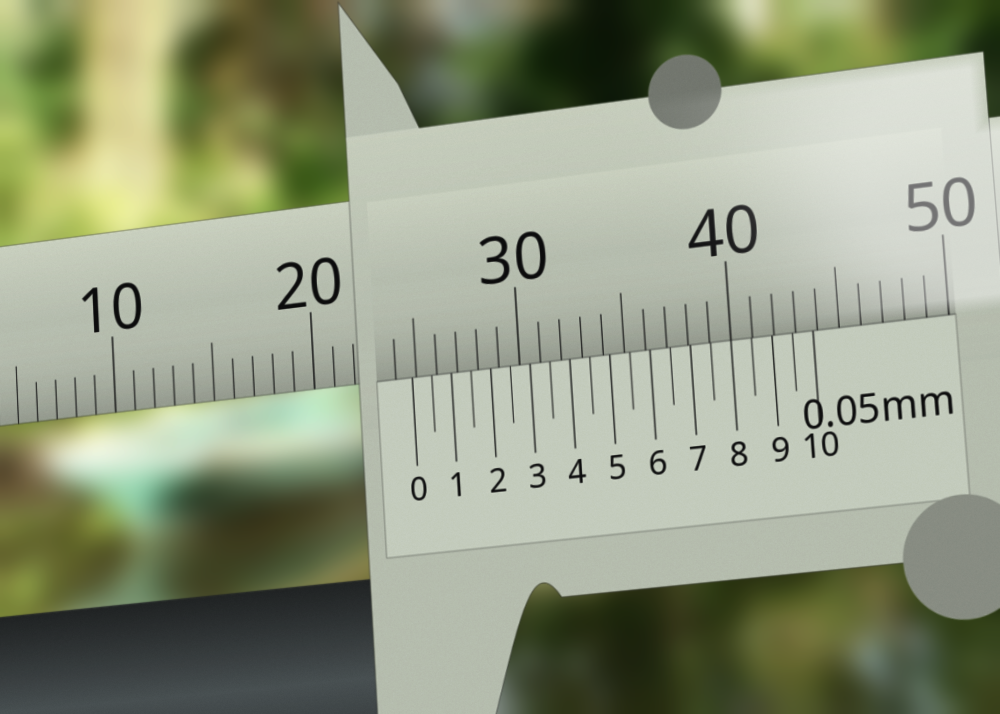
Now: 24.8
